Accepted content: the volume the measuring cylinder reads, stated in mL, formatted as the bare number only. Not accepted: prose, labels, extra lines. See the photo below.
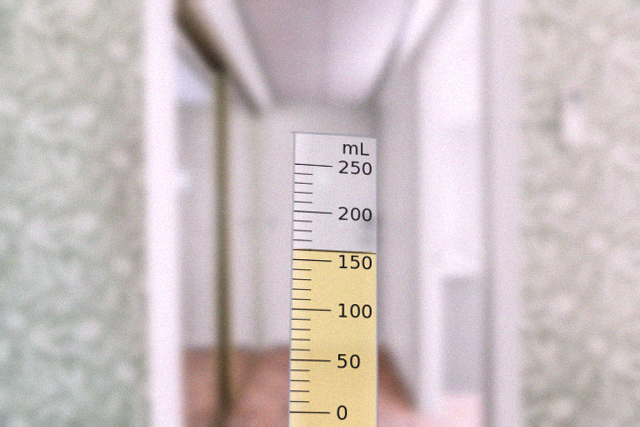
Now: 160
